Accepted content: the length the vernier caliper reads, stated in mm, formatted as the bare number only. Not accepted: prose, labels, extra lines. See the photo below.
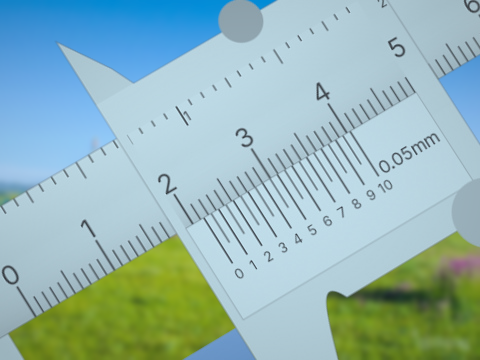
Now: 21.4
